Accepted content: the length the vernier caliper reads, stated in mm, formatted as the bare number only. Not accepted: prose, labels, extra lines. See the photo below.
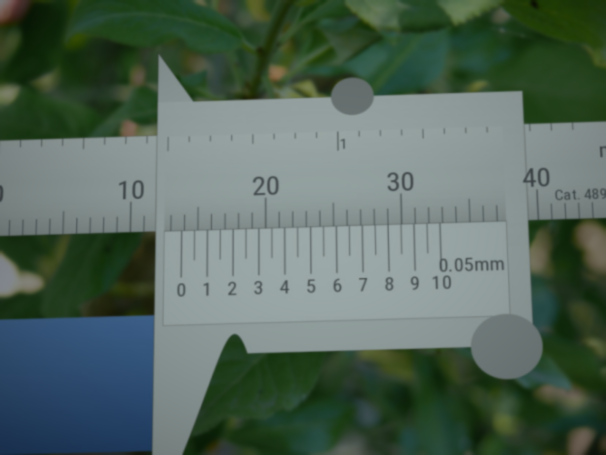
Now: 13.8
